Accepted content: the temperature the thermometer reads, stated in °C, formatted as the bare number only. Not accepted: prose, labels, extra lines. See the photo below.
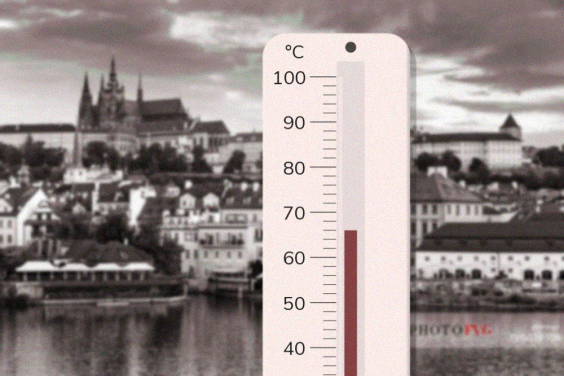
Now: 66
